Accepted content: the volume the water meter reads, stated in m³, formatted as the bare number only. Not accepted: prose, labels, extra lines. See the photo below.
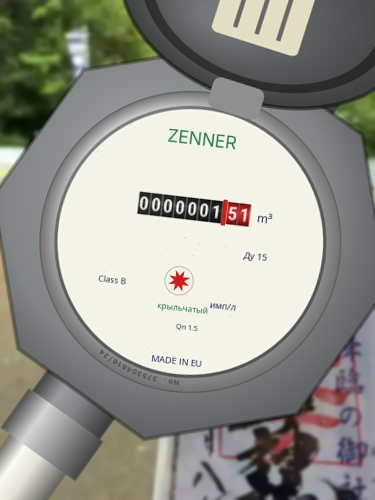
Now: 1.51
